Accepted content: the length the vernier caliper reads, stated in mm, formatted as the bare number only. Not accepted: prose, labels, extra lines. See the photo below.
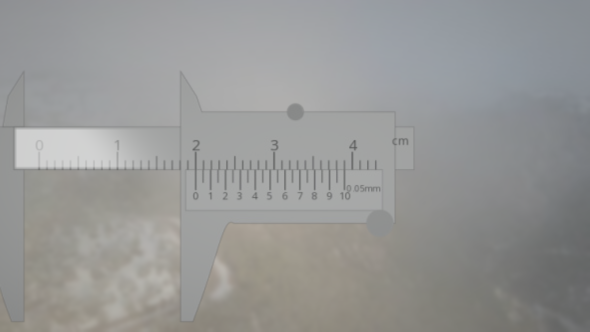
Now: 20.0
